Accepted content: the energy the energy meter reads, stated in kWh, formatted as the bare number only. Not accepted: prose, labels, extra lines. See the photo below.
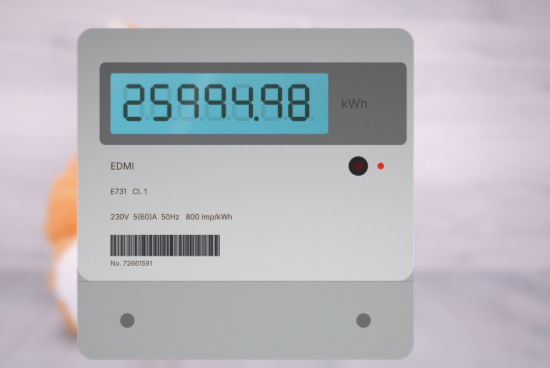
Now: 25994.98
